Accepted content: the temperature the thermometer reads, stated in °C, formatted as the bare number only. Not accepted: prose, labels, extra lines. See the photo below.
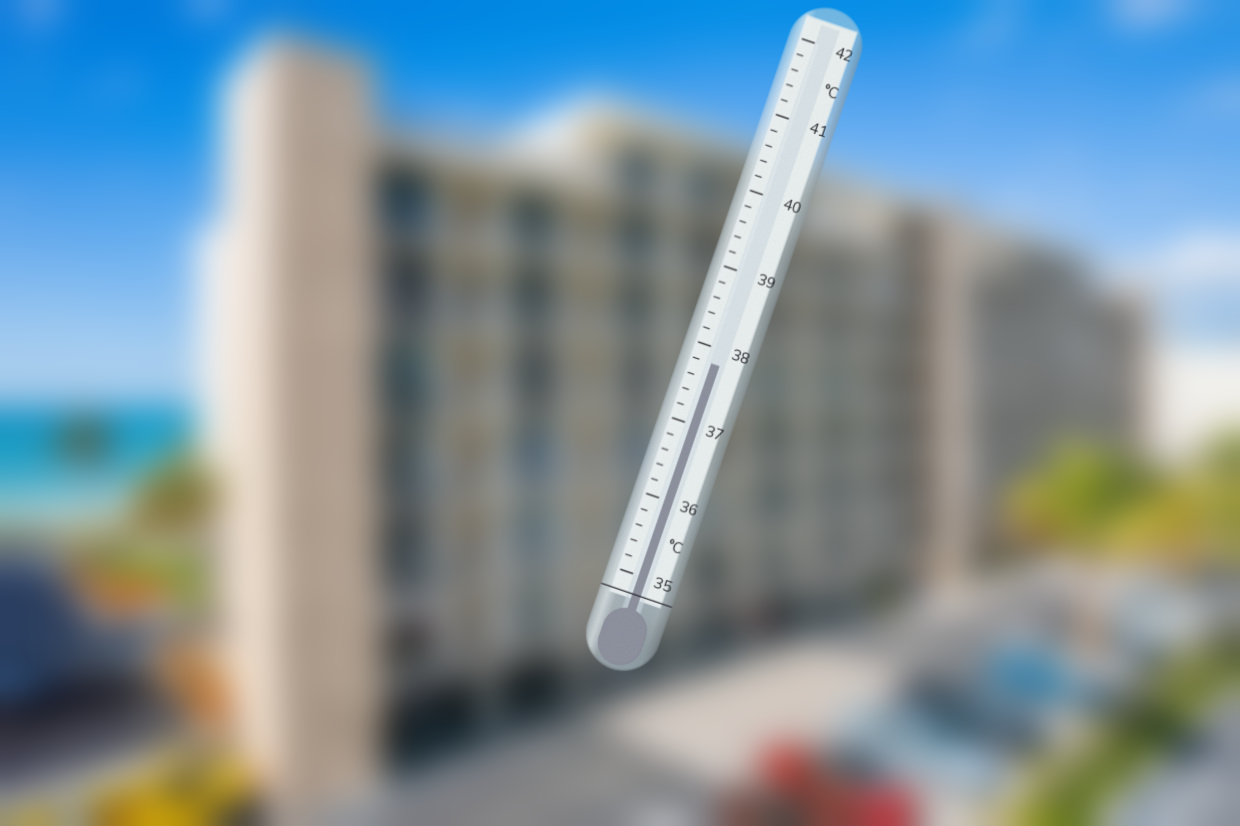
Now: 37.8
